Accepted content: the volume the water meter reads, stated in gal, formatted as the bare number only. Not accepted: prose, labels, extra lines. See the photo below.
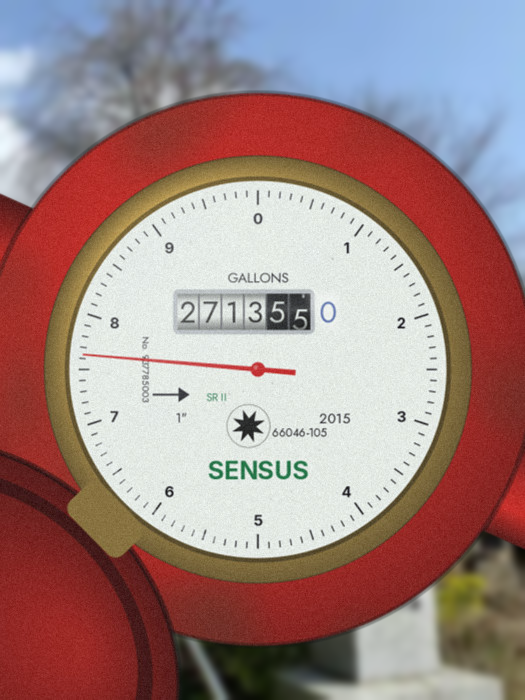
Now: 2713547.6
